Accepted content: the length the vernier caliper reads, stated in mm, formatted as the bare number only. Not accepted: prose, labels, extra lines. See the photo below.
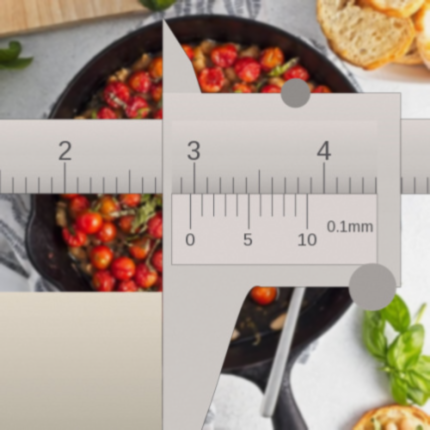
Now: 29.7
